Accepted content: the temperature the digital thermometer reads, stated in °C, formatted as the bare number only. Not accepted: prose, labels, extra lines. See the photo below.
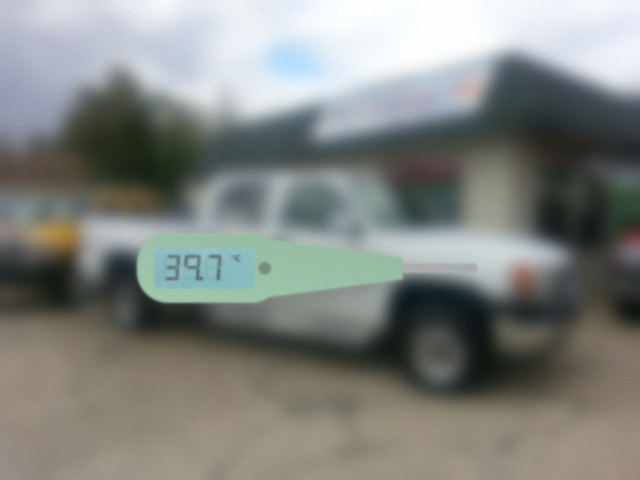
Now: 39.7
